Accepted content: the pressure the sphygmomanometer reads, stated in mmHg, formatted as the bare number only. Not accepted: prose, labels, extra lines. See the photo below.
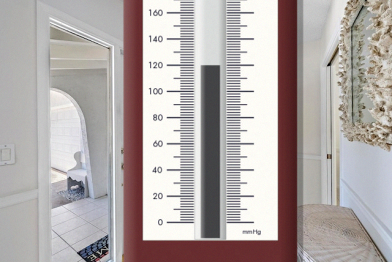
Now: 120
